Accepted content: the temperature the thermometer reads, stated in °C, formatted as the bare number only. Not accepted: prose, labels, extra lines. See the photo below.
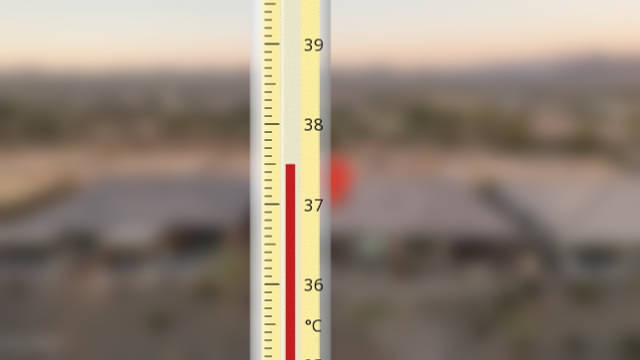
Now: 37.5
